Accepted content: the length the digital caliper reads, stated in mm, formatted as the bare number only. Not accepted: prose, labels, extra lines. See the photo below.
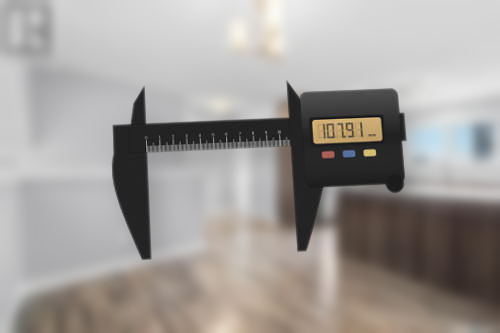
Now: 107.91
